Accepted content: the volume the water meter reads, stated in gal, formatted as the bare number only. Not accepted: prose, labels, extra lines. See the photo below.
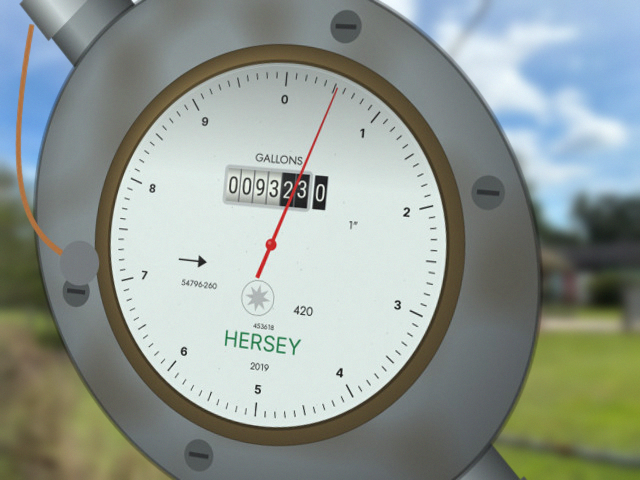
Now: 93230.5
